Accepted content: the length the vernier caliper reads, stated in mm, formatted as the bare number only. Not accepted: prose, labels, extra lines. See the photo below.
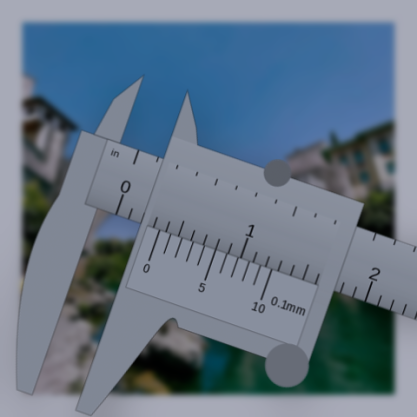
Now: 3.5
